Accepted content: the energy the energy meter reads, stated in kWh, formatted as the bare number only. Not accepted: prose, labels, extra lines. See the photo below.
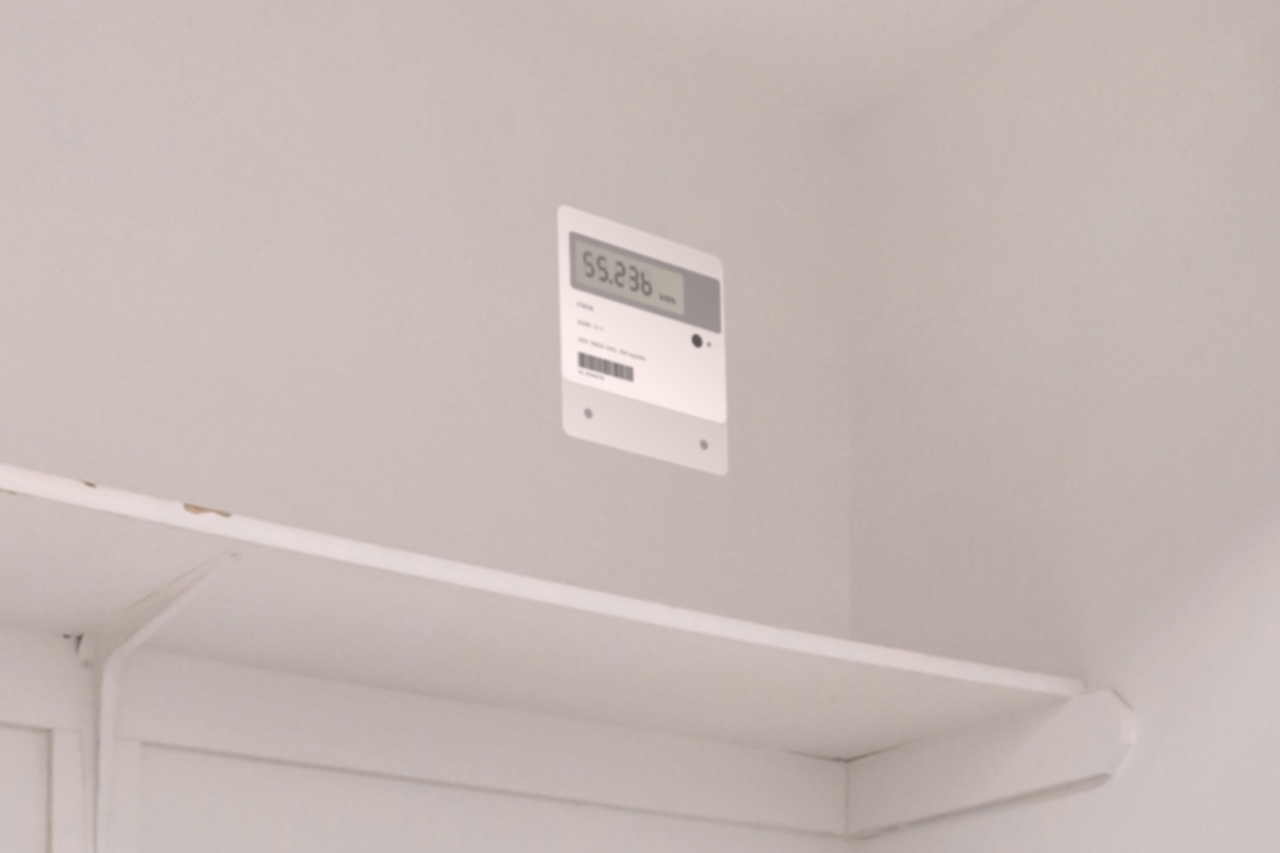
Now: 55.236
